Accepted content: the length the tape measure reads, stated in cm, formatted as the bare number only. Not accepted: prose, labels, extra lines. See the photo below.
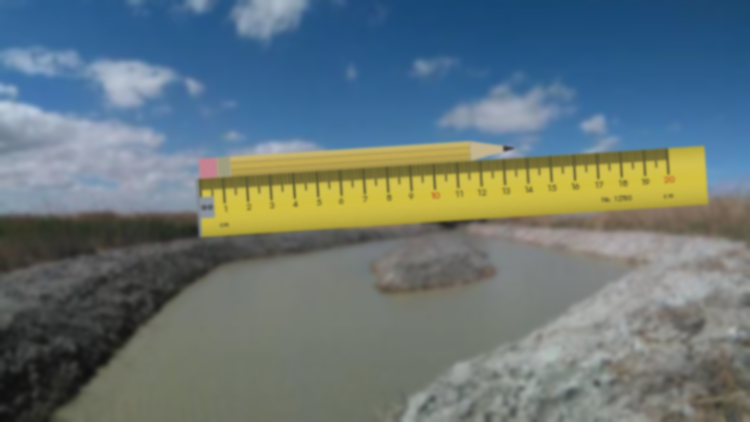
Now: 13.5
